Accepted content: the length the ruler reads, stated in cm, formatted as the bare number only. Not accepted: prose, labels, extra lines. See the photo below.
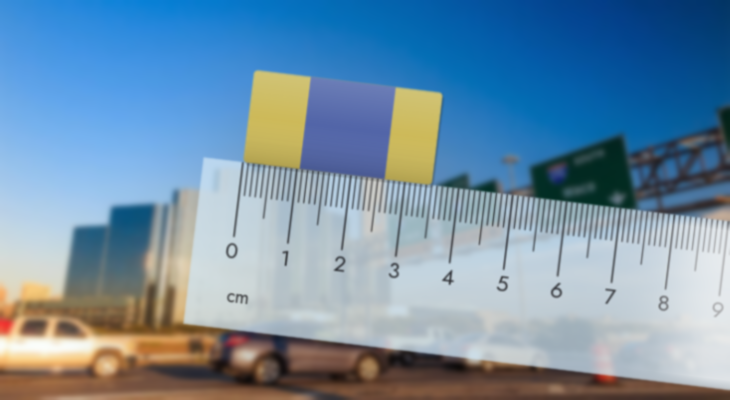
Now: 3.5
